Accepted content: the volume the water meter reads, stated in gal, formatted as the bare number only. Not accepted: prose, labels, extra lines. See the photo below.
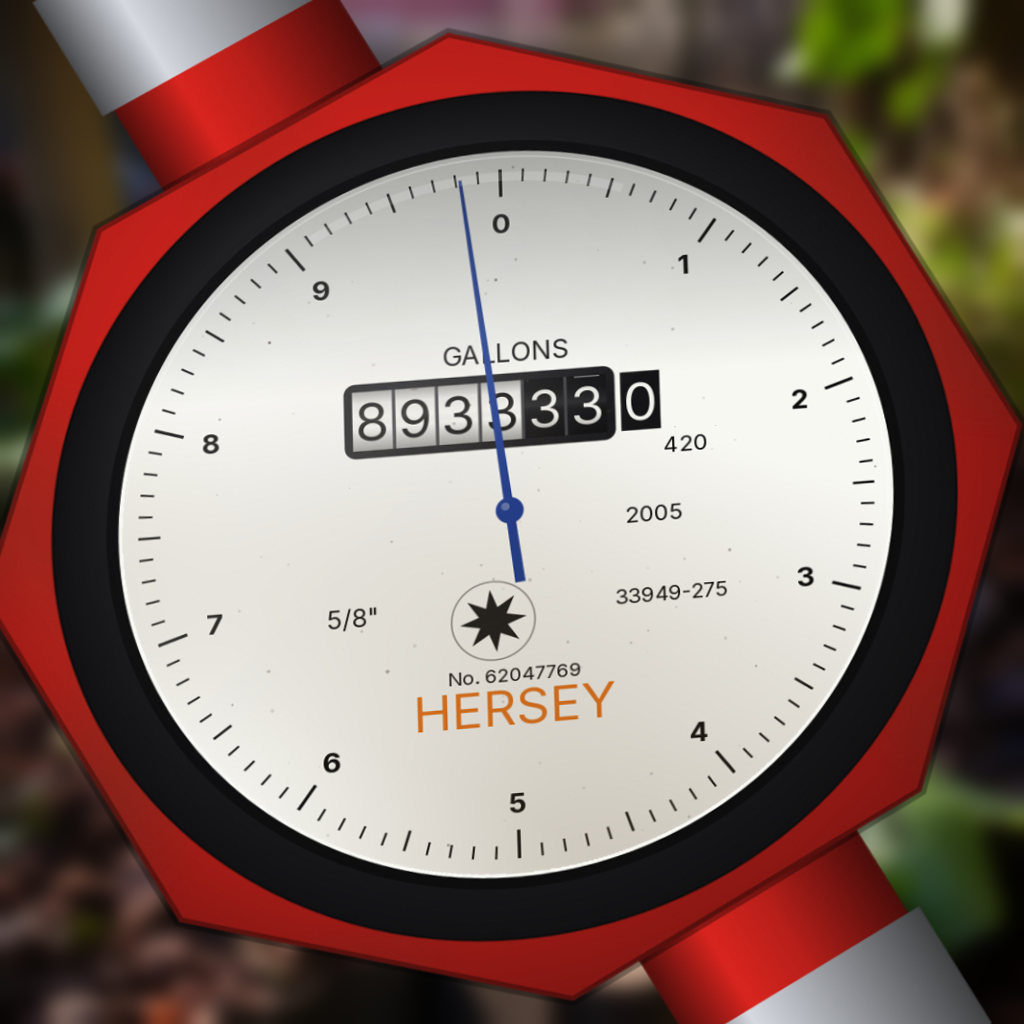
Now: 8933329.8
